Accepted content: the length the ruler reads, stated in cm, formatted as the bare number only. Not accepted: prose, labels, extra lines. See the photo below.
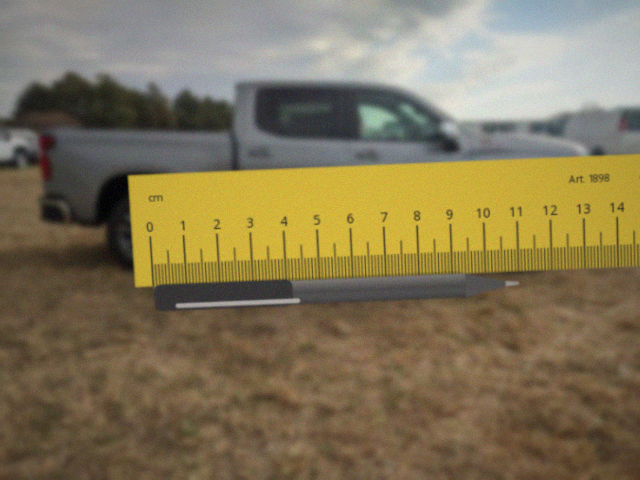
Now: 11
